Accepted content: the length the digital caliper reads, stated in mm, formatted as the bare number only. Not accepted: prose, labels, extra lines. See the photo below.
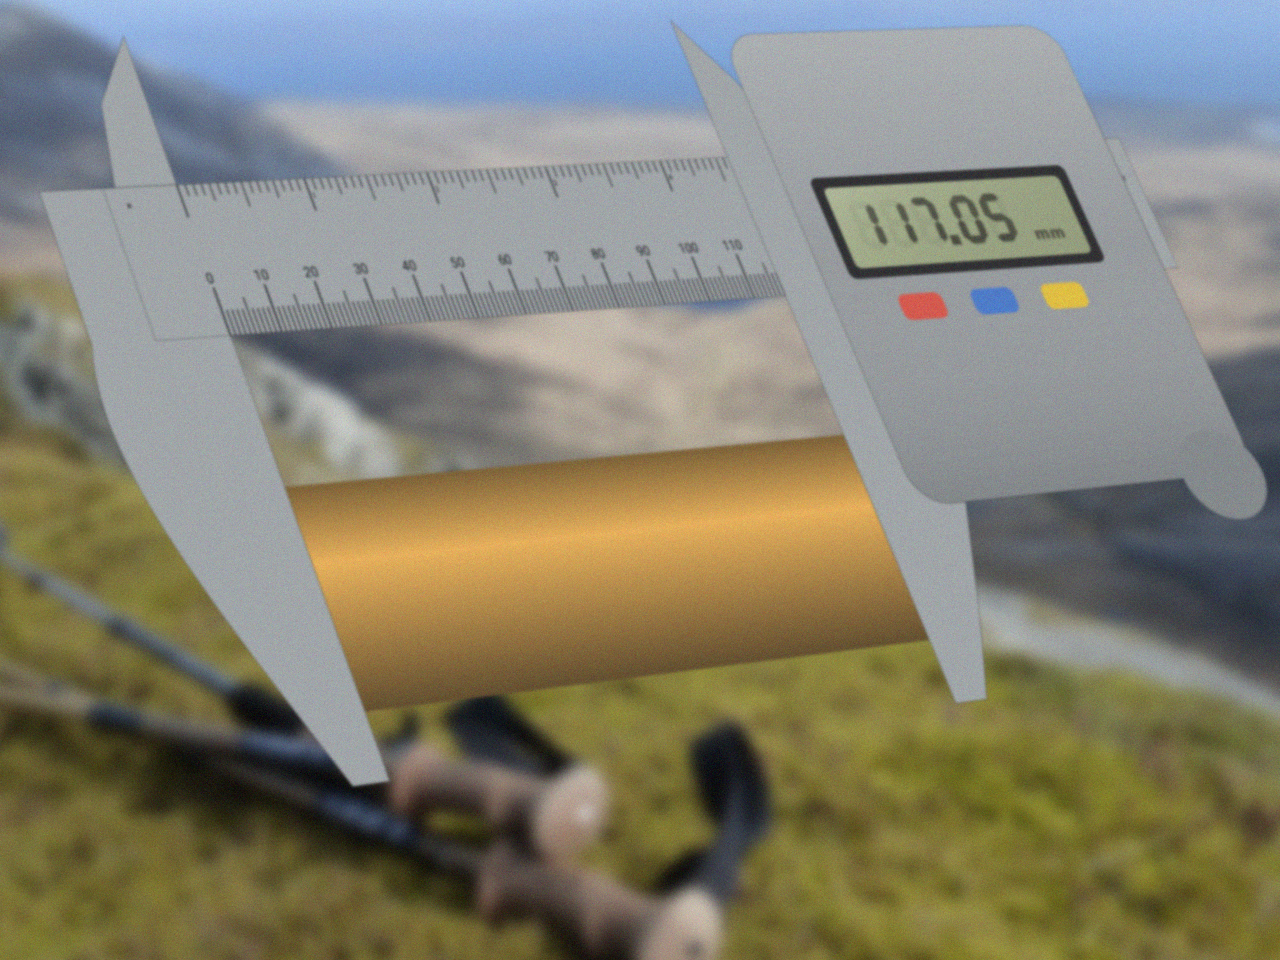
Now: 117.05
